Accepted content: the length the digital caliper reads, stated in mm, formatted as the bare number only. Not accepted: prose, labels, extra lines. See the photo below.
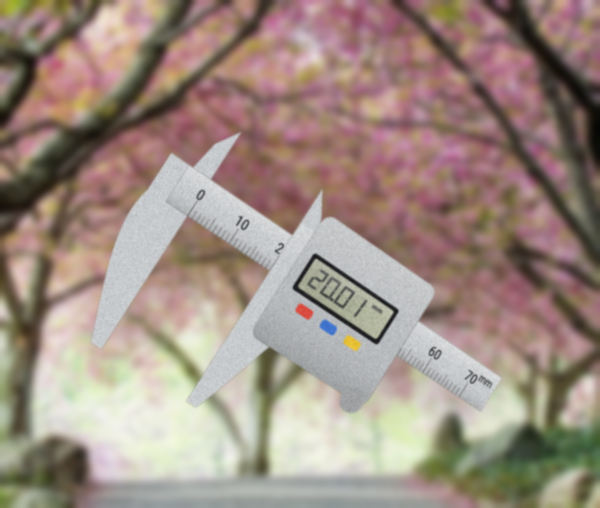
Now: 20.01
